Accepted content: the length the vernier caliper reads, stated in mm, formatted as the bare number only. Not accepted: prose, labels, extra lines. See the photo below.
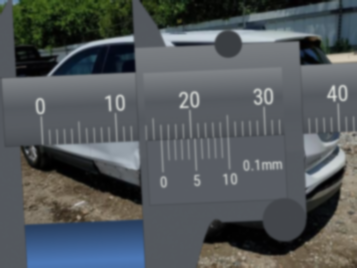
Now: 16.0
